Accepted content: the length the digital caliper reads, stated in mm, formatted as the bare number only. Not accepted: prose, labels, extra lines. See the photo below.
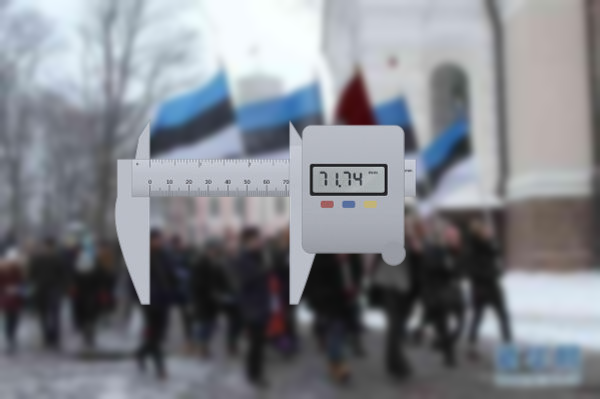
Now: 71.74
